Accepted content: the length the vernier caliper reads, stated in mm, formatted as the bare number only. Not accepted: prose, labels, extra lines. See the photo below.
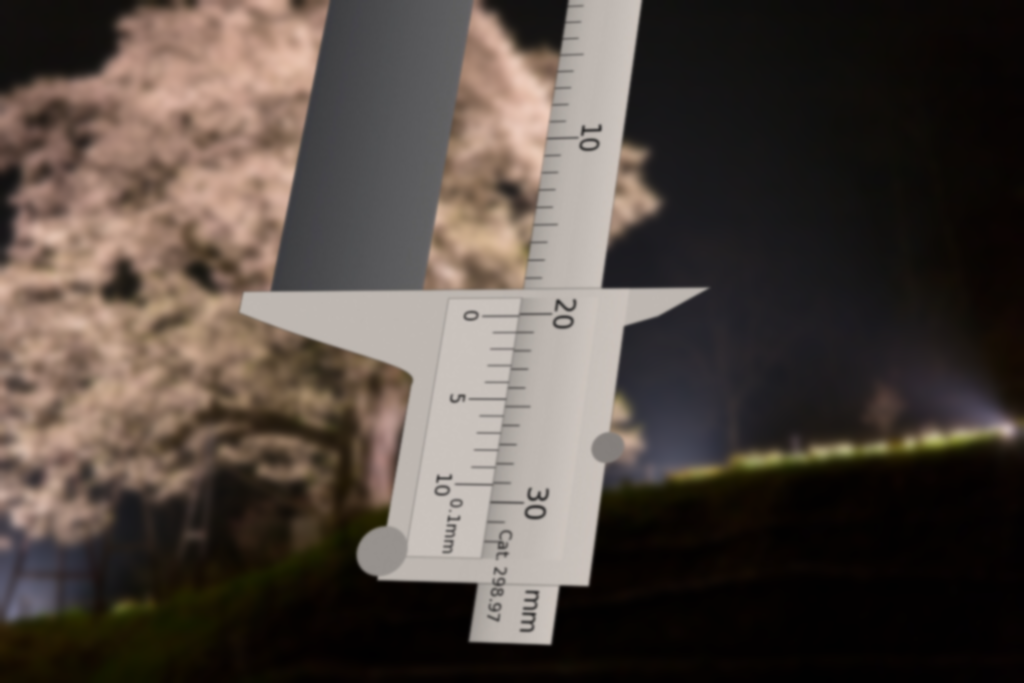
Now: 20.1
